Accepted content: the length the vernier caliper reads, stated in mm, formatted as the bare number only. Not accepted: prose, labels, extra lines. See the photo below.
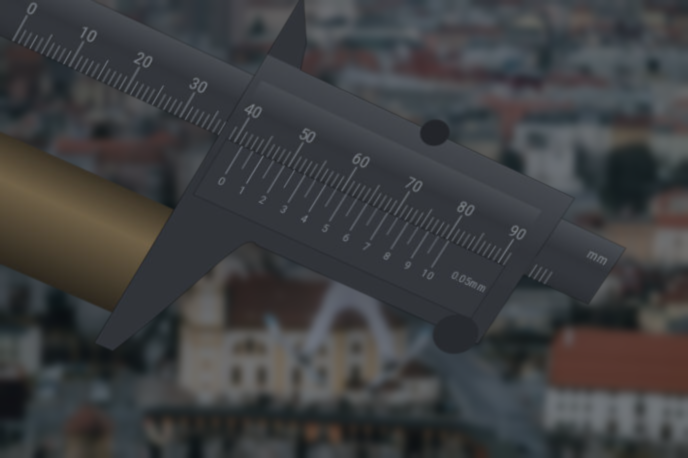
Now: 41.5
